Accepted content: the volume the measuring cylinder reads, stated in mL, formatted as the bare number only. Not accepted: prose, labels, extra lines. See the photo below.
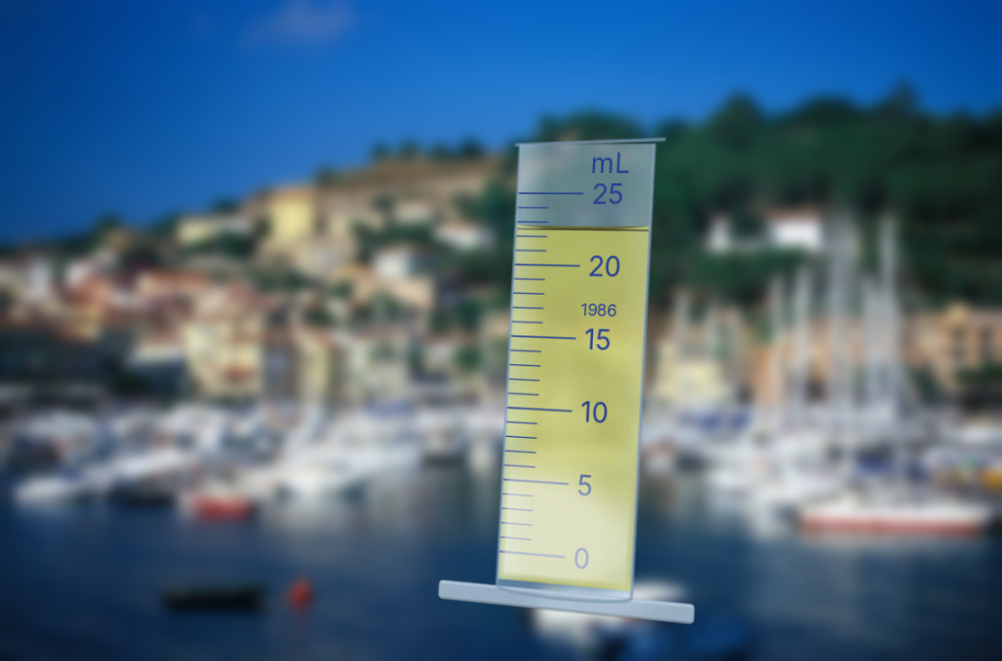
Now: 22.5
